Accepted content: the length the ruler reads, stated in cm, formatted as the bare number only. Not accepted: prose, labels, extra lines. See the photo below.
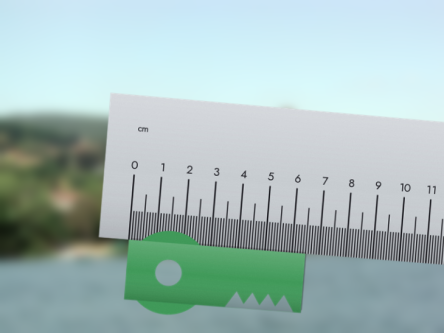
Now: 6.5
